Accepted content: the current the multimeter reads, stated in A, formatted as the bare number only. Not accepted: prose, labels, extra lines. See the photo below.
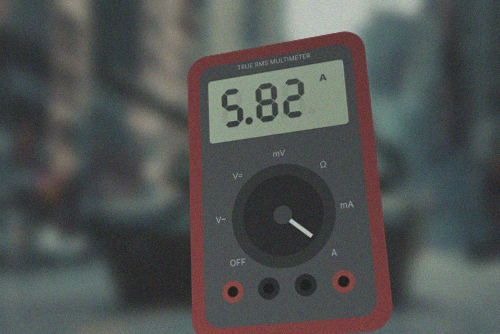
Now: 5.82
